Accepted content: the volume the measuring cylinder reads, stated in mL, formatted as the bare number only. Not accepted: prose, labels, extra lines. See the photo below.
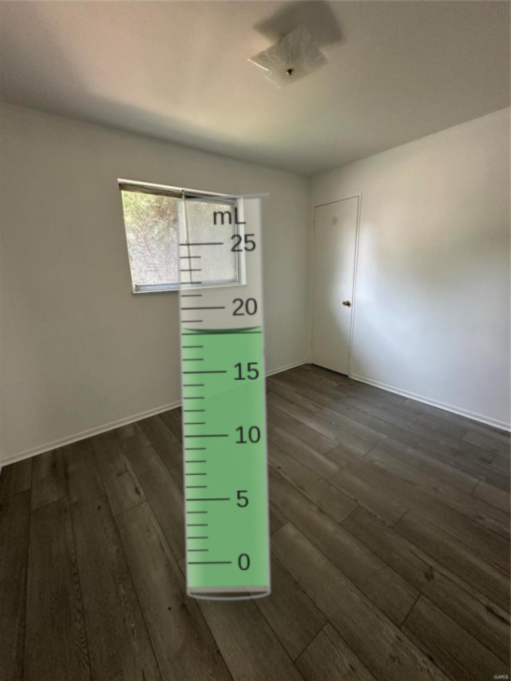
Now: 18
